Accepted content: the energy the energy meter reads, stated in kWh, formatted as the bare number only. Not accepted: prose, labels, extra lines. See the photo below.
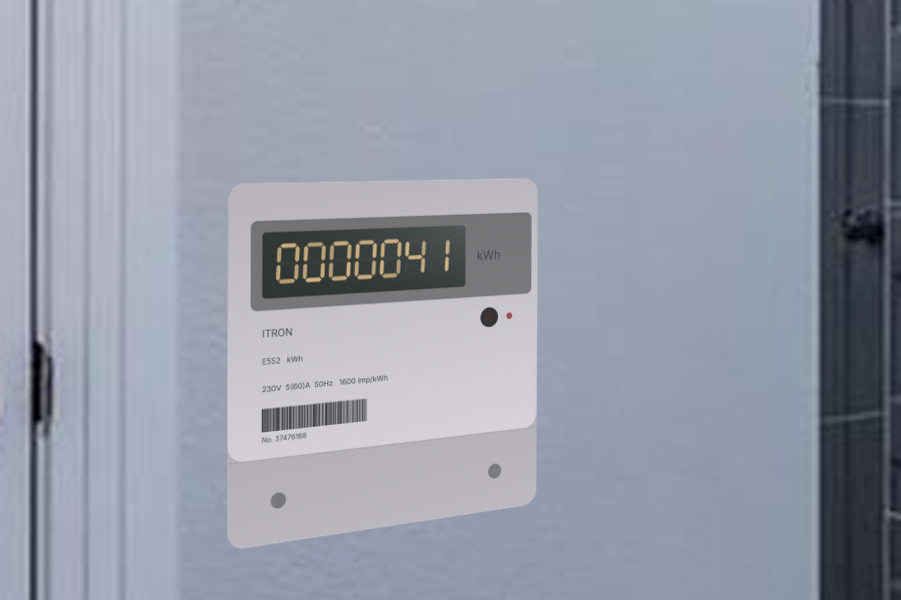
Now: 41
